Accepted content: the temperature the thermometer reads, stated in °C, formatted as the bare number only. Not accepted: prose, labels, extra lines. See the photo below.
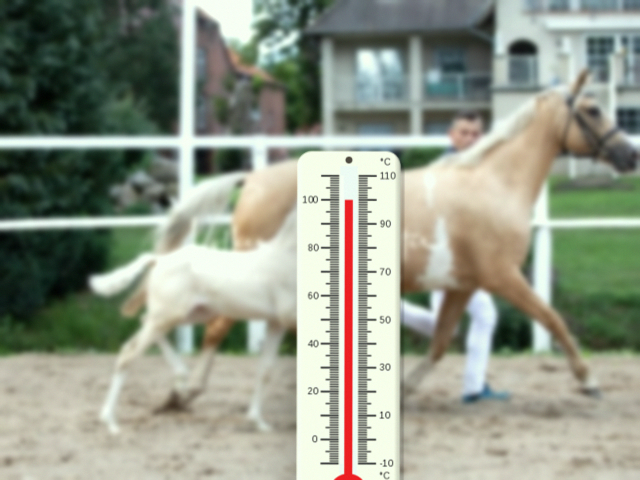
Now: 100
